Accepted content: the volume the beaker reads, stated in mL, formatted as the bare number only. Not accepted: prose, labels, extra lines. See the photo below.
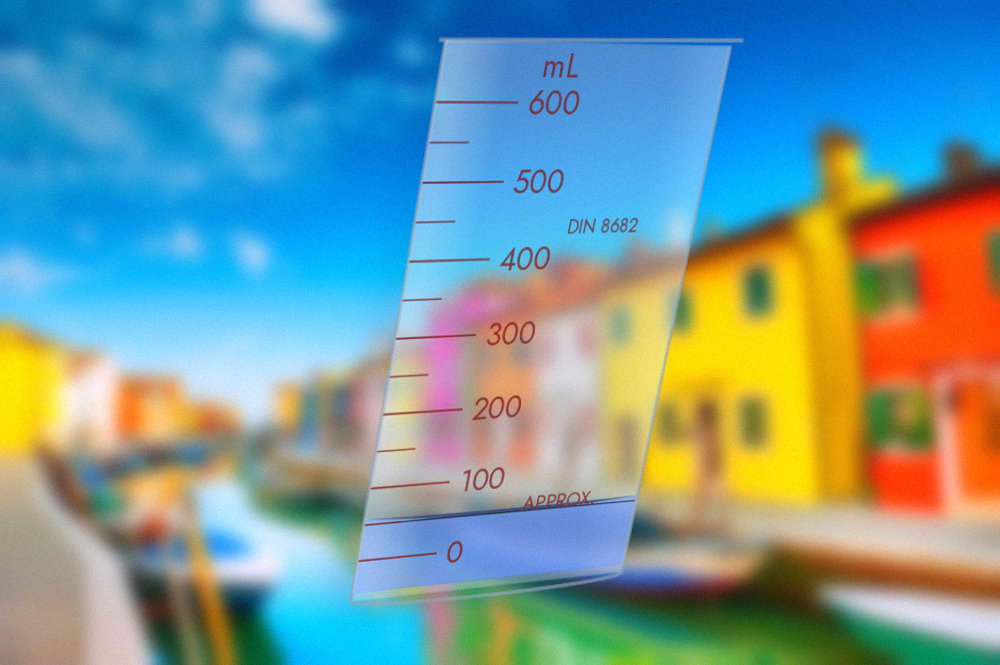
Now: 50
